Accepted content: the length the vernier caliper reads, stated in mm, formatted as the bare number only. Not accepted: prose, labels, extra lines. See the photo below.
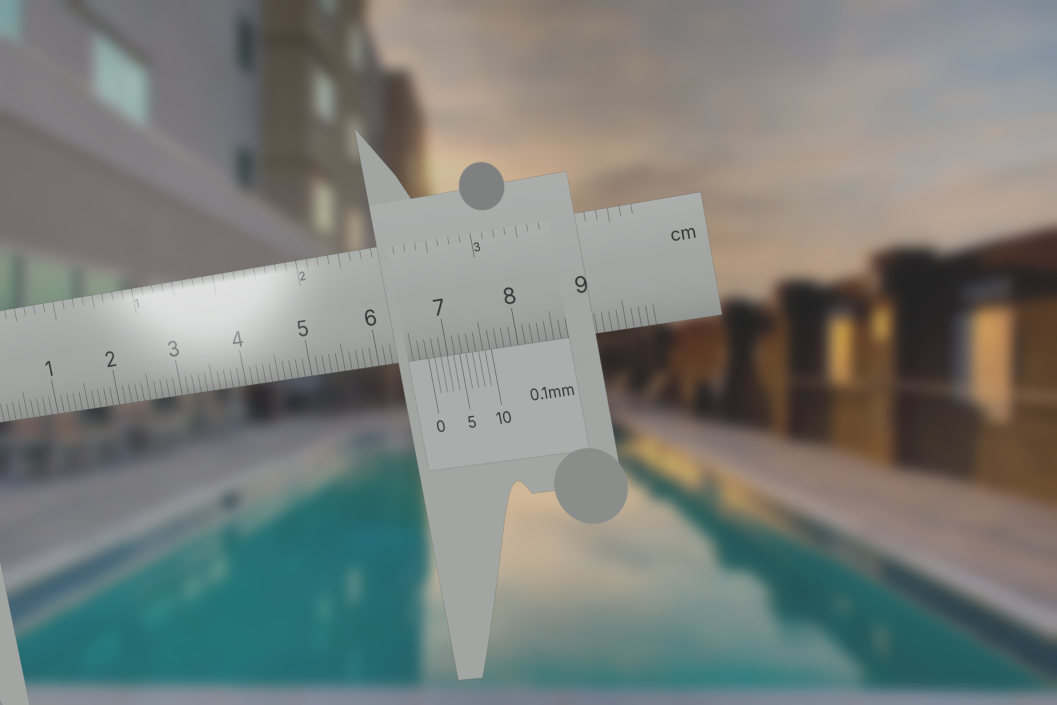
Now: 67.2
